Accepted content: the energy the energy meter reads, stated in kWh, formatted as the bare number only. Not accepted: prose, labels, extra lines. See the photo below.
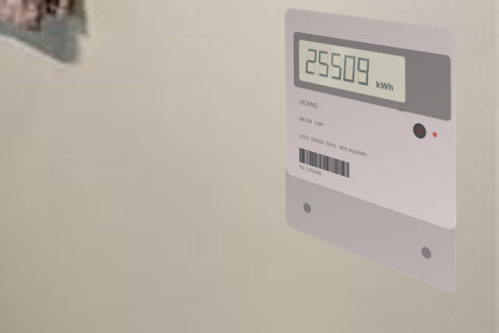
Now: 25509
